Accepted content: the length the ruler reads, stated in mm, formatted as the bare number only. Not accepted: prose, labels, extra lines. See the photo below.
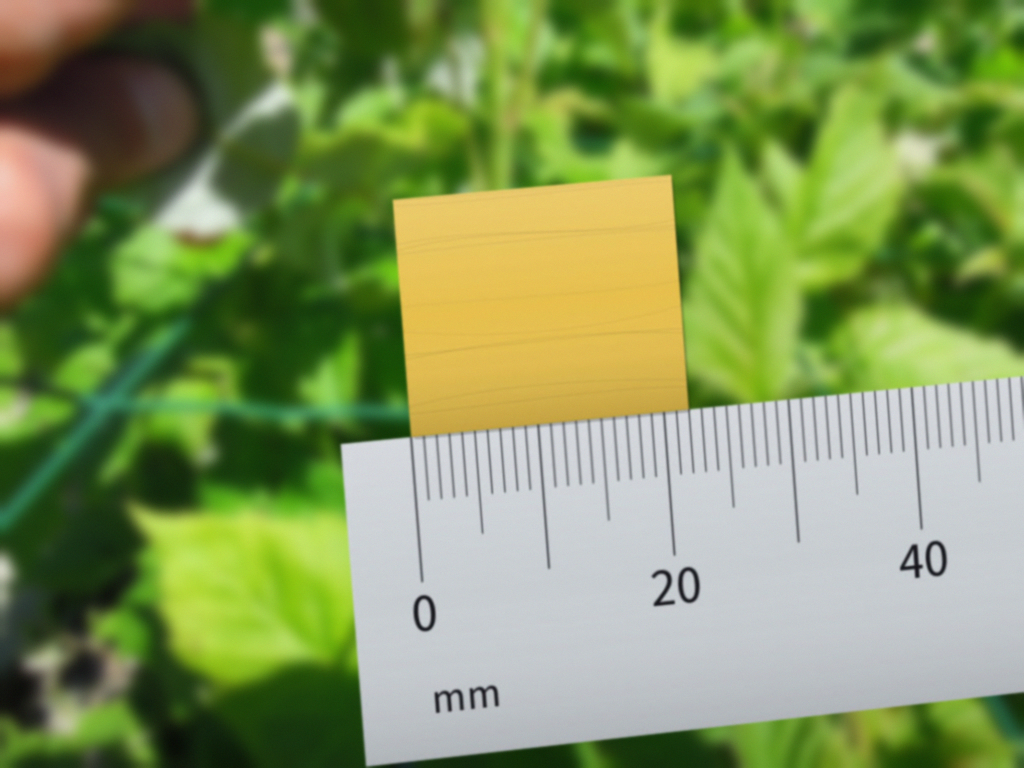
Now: 22
